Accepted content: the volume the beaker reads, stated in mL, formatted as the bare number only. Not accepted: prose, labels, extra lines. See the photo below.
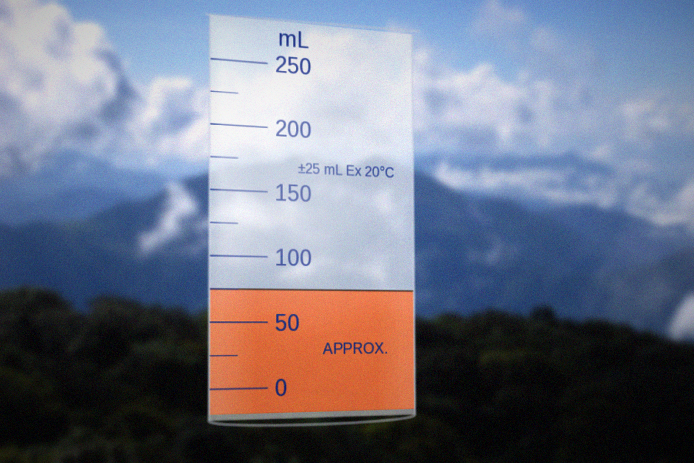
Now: 75
